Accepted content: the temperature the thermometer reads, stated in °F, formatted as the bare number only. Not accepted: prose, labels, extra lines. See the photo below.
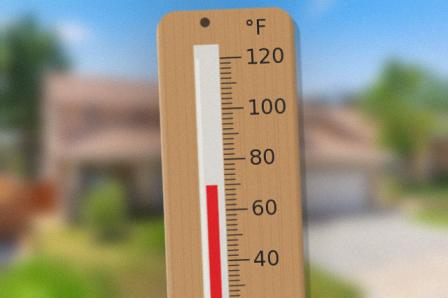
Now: 70
